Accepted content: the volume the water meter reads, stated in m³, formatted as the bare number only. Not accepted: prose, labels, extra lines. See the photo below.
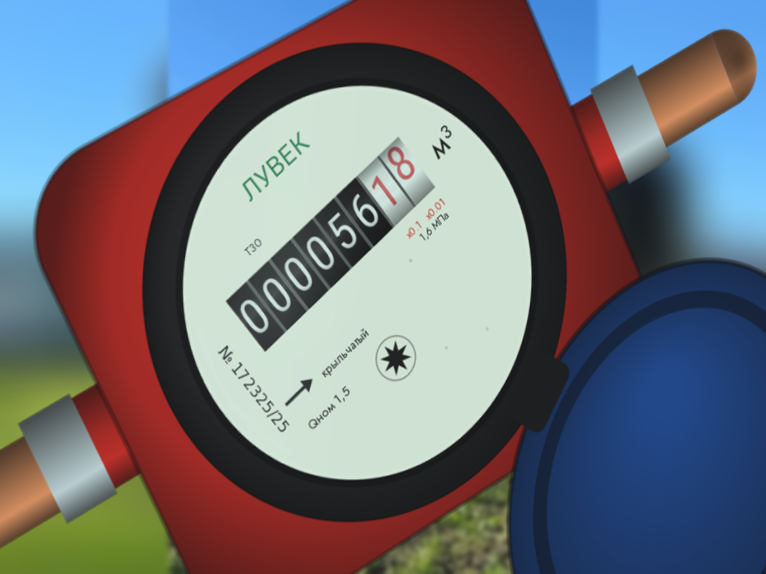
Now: 56.18
